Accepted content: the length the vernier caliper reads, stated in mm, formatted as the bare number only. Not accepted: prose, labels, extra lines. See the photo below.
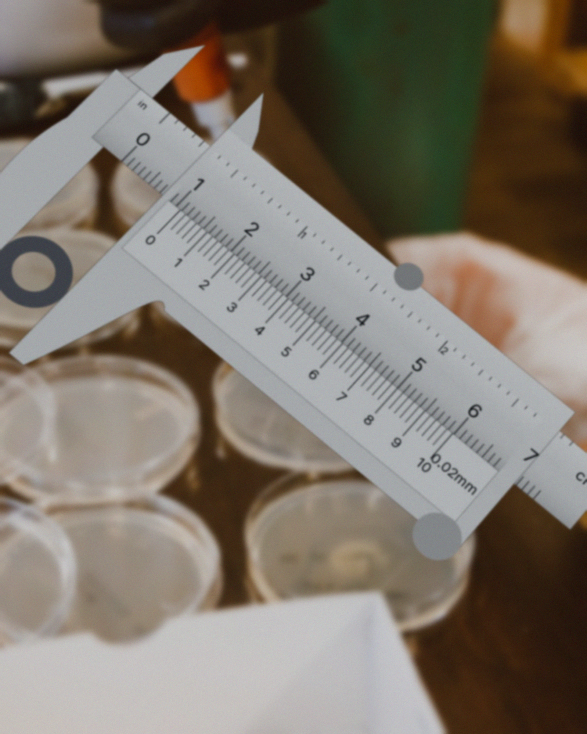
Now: 10.8
